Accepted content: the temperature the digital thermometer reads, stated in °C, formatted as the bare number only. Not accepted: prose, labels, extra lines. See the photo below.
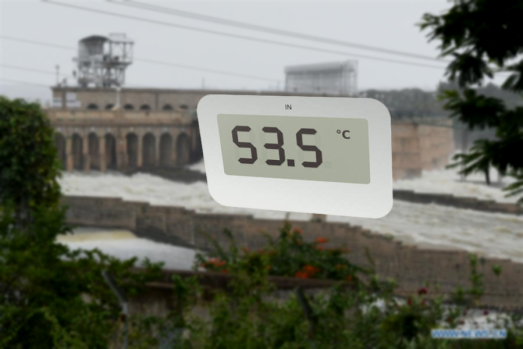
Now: 53.5
